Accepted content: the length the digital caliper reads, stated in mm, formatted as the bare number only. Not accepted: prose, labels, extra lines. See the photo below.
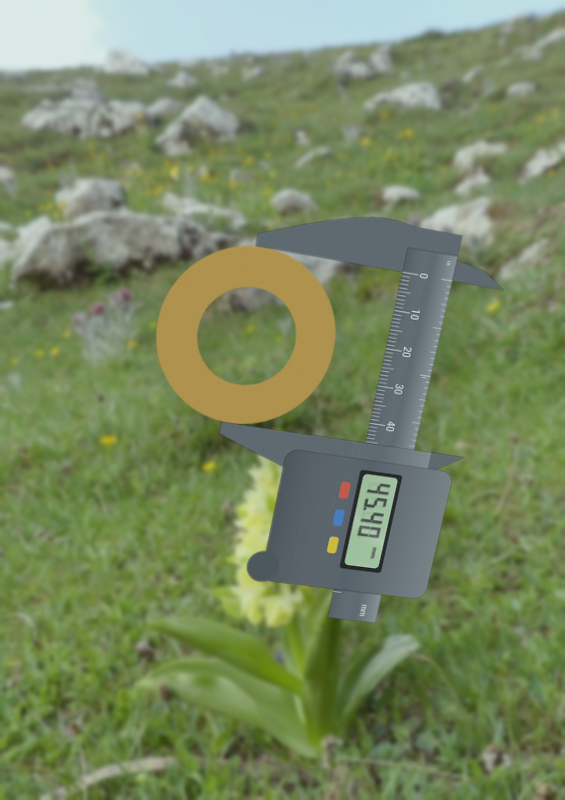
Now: 45.40
